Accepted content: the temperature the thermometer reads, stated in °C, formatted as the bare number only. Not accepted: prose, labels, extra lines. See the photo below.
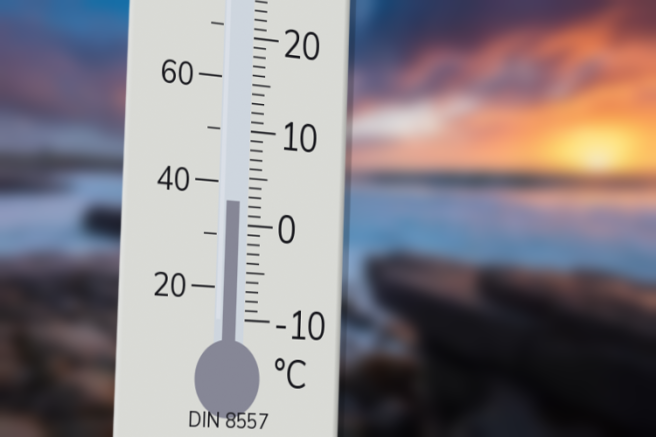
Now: 2.5
